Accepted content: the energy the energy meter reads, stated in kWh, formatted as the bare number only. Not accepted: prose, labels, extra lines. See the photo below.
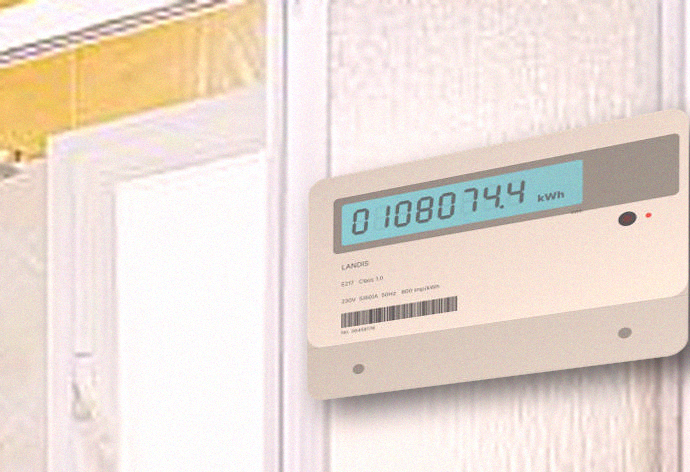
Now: 108074.4
